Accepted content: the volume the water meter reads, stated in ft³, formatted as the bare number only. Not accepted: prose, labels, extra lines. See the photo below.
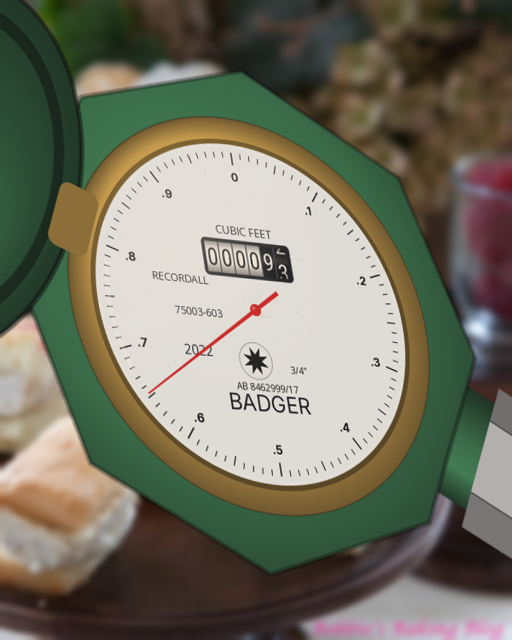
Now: 92.65
